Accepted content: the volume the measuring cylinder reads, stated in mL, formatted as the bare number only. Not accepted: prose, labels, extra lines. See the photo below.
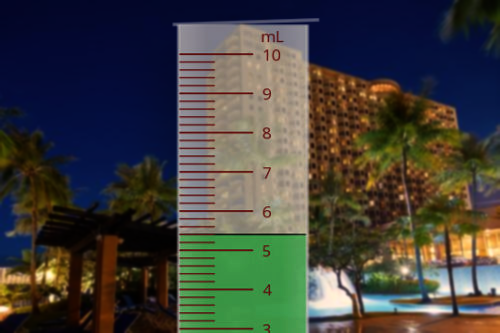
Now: 5.4
